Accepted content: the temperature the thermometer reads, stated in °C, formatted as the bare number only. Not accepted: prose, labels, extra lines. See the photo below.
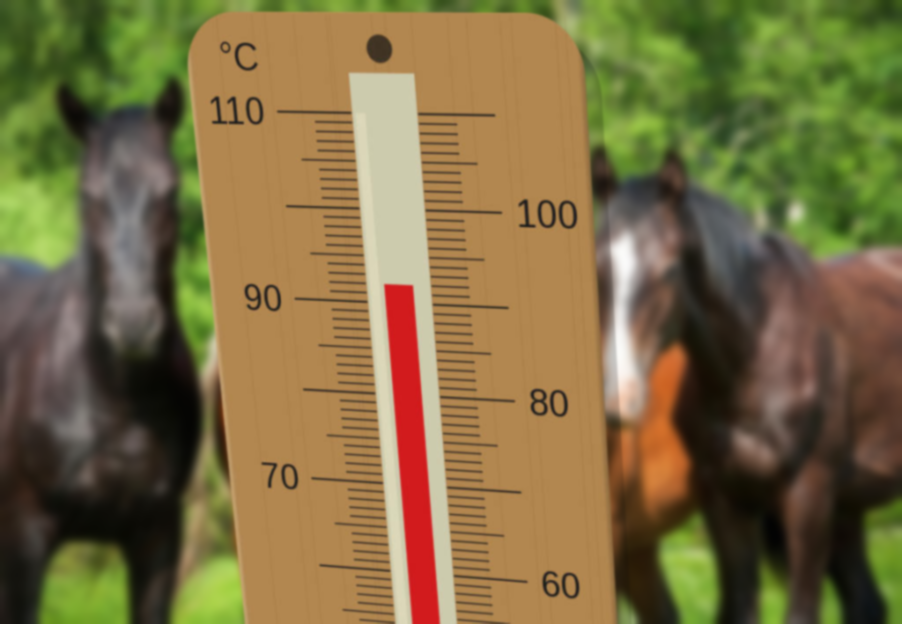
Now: 92
